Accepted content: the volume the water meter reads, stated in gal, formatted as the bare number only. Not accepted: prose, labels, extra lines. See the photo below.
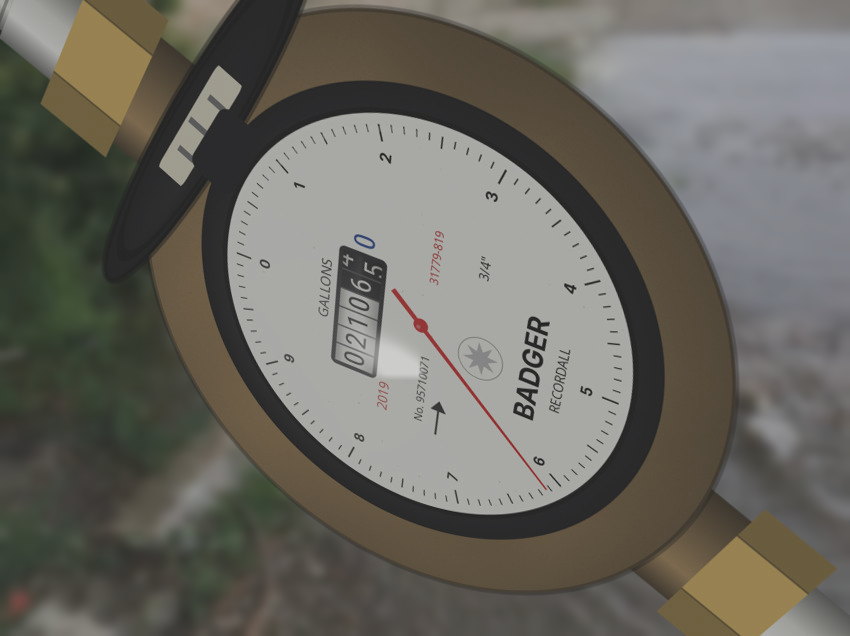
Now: 210646.1
